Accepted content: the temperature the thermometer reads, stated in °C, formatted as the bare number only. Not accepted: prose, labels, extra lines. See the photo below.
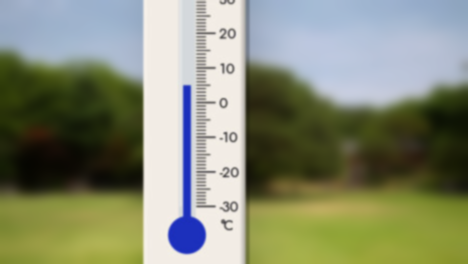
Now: 5
